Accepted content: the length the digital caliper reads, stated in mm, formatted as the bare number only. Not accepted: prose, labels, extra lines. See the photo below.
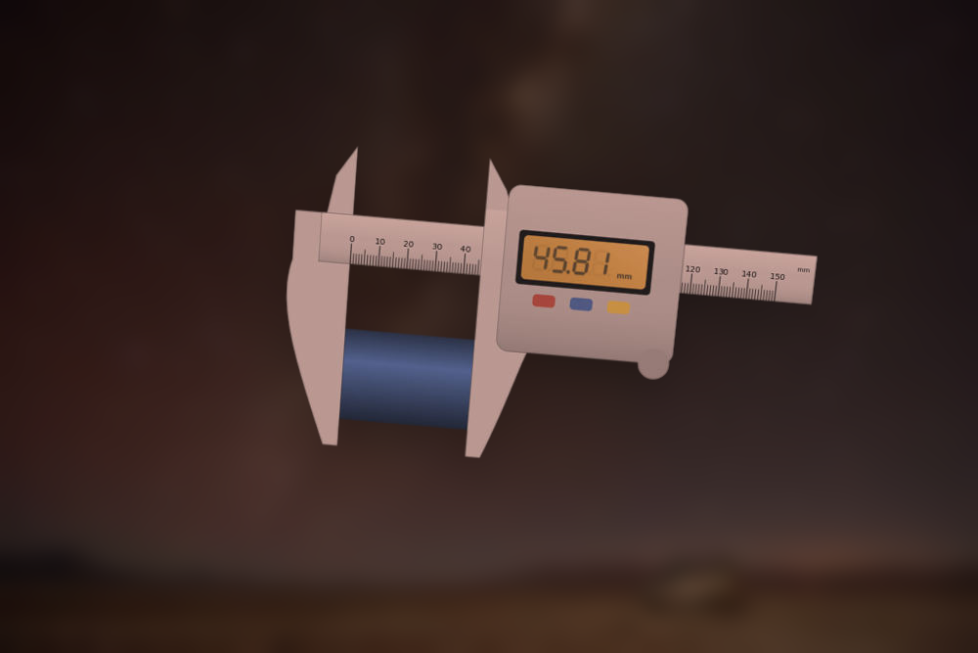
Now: 45.81
